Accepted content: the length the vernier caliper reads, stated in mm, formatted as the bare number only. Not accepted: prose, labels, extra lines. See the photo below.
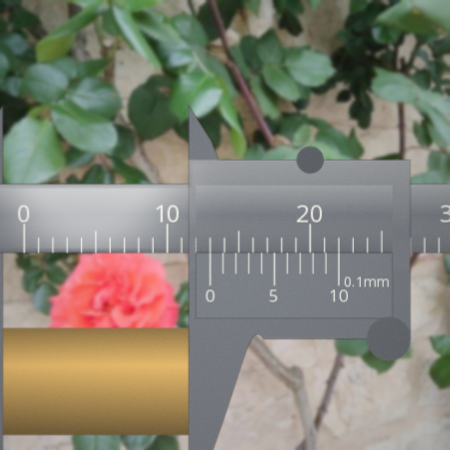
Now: 13.0
